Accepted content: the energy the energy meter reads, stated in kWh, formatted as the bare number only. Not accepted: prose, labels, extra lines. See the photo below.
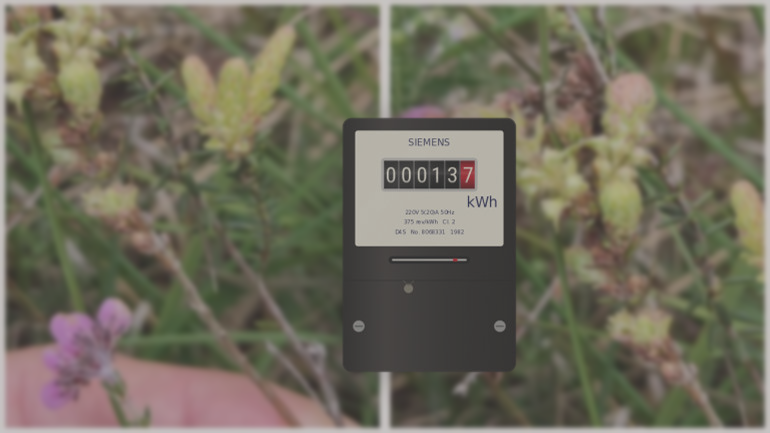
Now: 13.7
